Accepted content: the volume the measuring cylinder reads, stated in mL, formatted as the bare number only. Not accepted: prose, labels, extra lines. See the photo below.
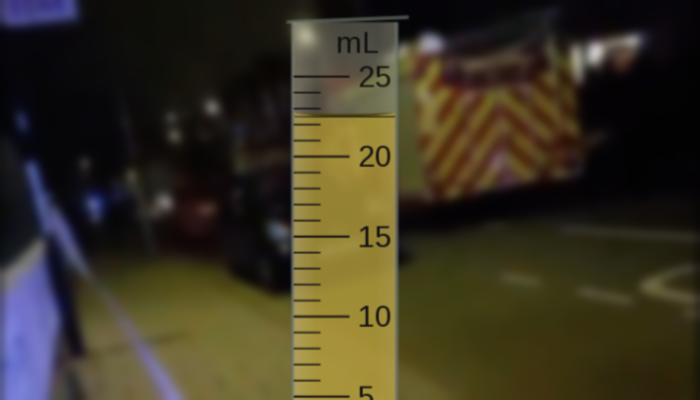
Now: 22.5
